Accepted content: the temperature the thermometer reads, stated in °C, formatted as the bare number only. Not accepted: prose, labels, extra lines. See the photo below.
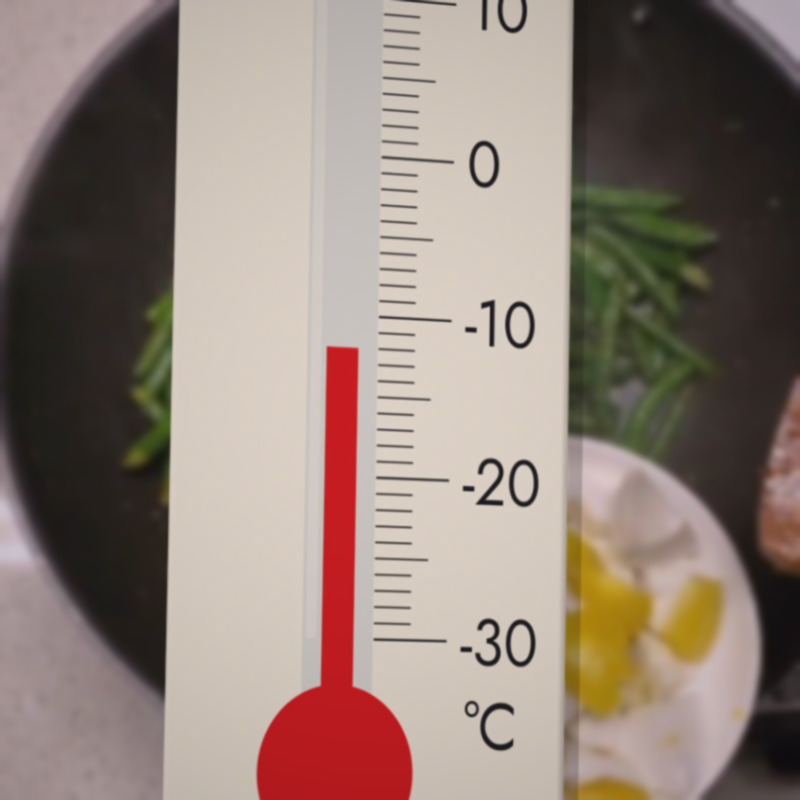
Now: -12
